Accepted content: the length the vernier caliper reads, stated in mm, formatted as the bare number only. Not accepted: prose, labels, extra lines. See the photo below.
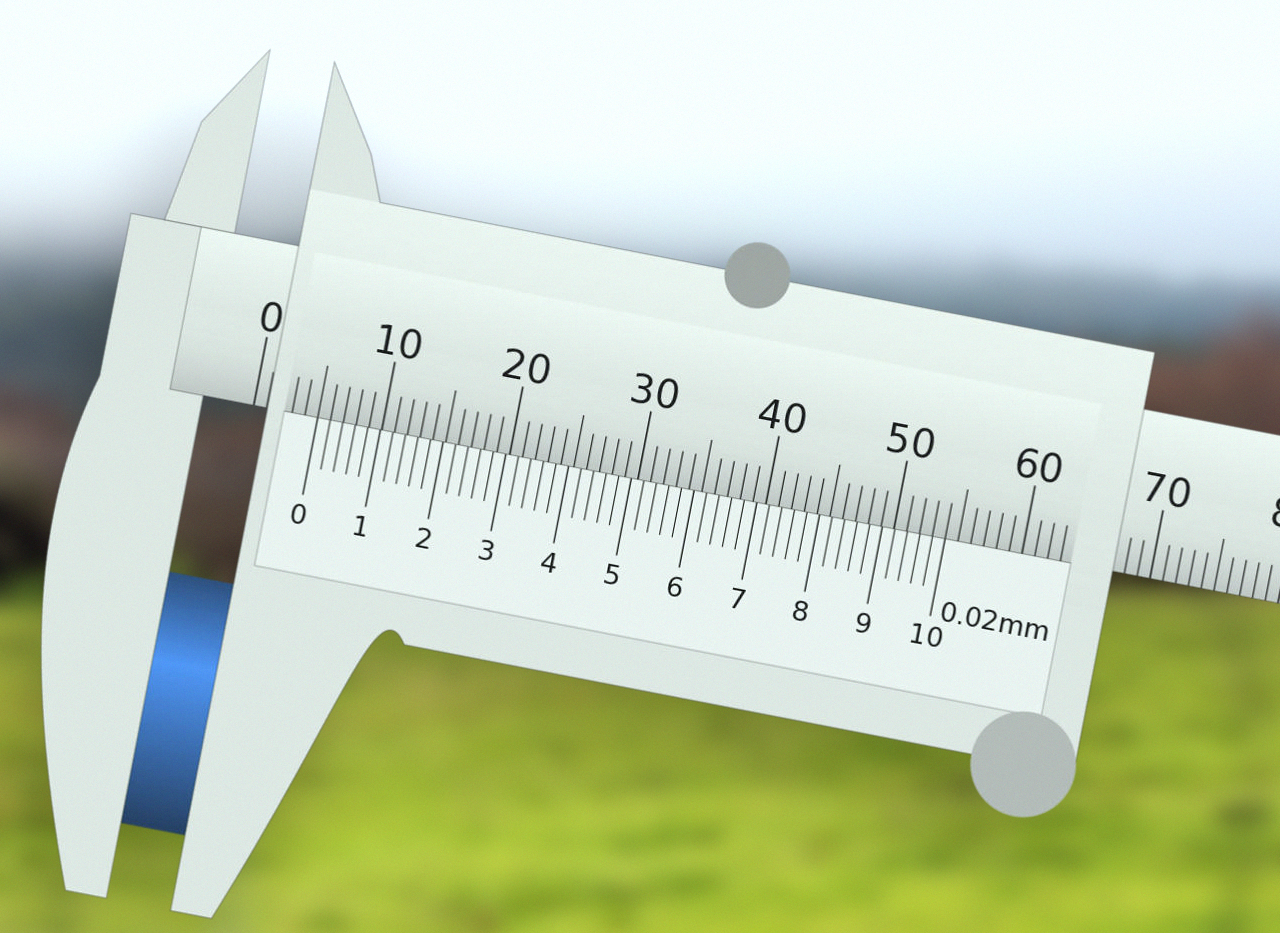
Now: 5.0
